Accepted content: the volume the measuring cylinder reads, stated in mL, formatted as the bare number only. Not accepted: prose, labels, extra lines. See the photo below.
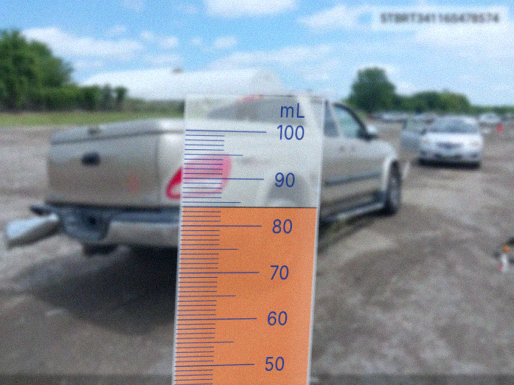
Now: 84
